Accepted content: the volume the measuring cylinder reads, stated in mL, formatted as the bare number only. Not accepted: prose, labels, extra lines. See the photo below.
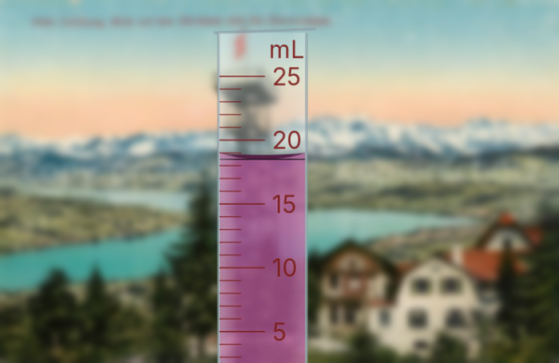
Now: 18.5
